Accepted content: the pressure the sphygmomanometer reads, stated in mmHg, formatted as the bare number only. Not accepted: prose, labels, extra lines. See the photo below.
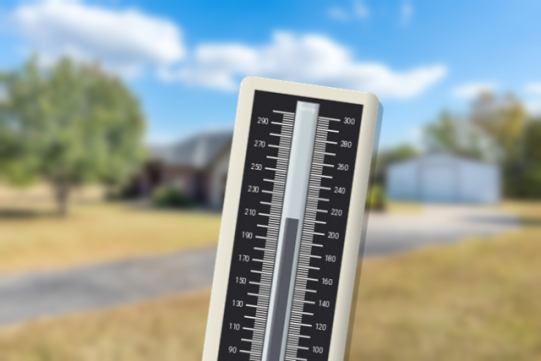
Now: 210
